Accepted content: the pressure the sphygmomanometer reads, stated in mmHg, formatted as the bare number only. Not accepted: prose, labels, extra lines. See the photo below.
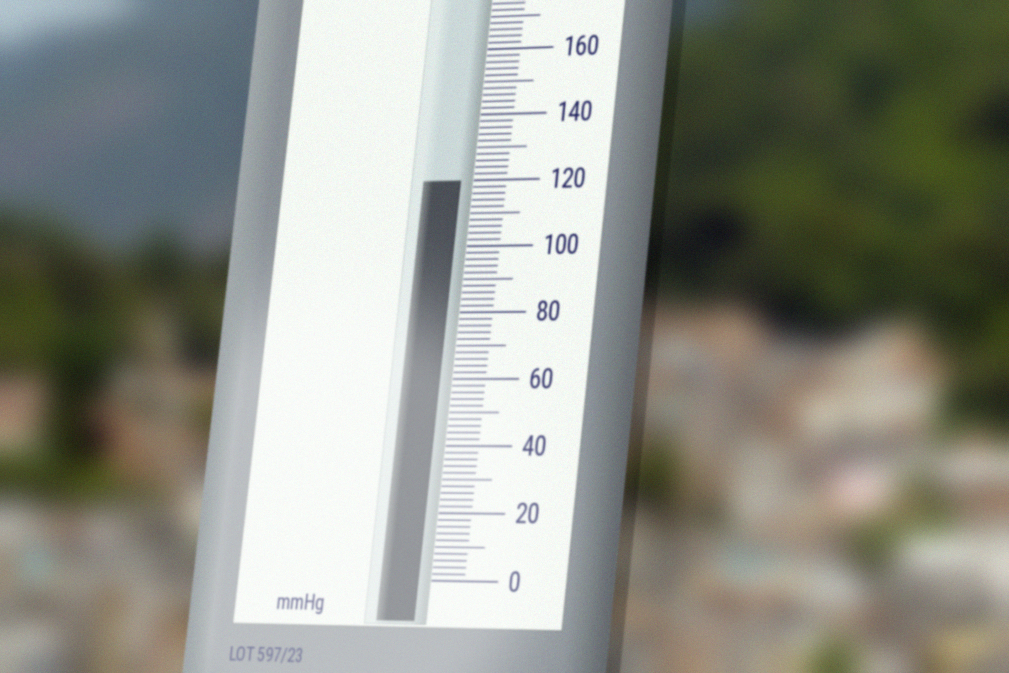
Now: 120
